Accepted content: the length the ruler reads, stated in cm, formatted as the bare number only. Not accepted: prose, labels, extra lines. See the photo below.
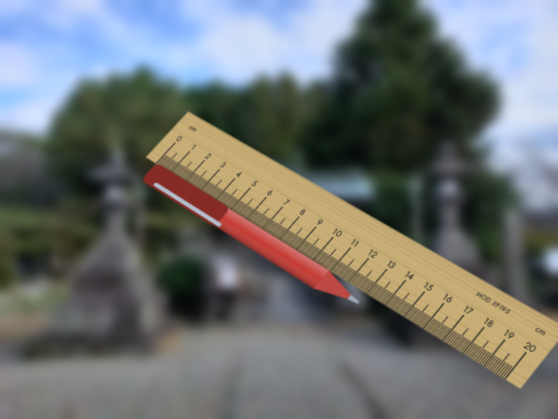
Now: 13
